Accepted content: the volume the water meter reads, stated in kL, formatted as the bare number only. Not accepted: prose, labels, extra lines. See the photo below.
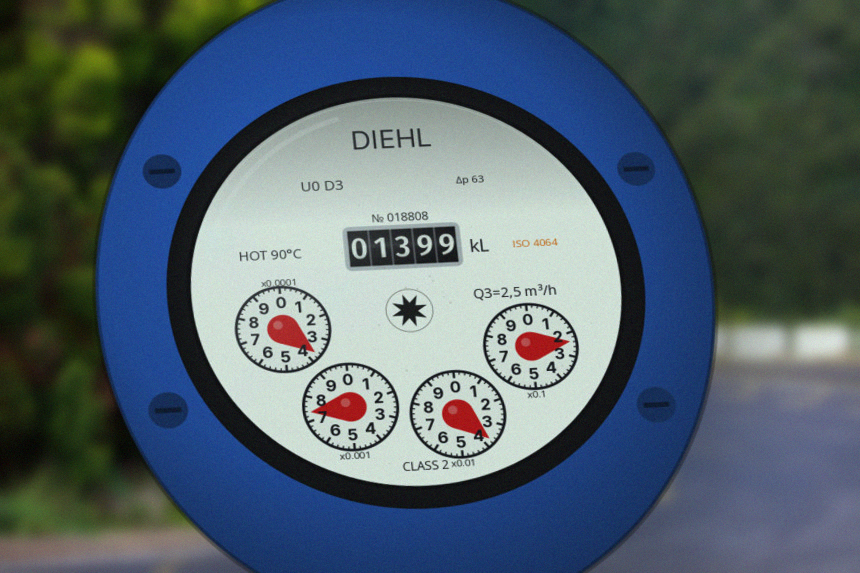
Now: 1399.2373
